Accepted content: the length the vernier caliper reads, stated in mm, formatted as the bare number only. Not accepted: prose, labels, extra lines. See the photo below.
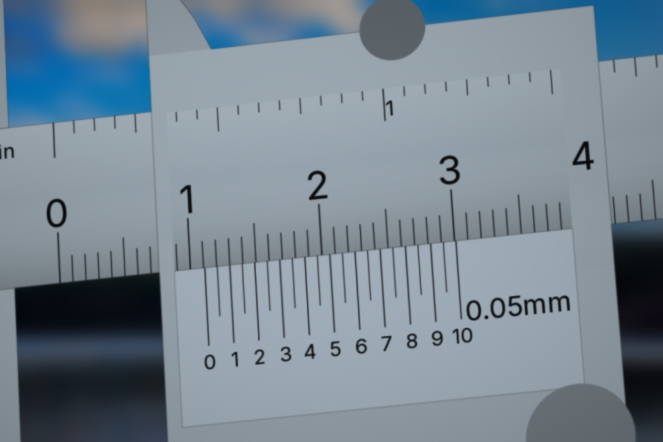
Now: 11.1
